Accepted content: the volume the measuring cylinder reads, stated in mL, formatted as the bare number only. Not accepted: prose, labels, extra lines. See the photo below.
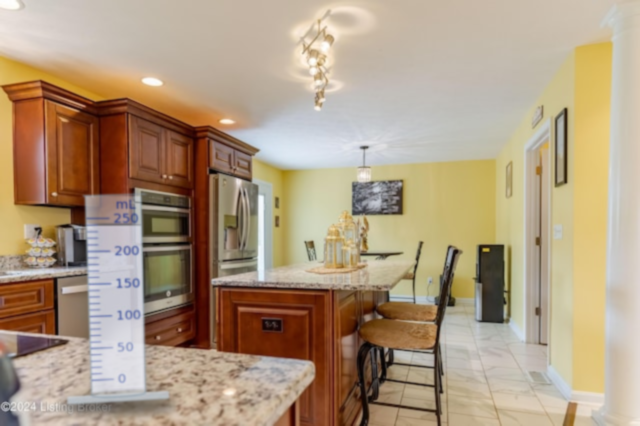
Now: 240
